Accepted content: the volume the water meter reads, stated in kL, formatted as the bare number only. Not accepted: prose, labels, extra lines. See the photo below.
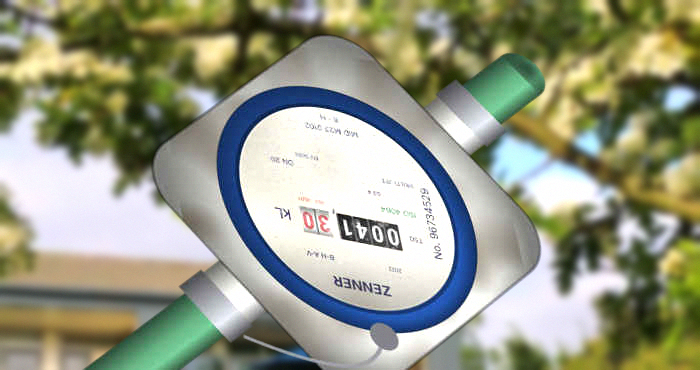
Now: 41.30
